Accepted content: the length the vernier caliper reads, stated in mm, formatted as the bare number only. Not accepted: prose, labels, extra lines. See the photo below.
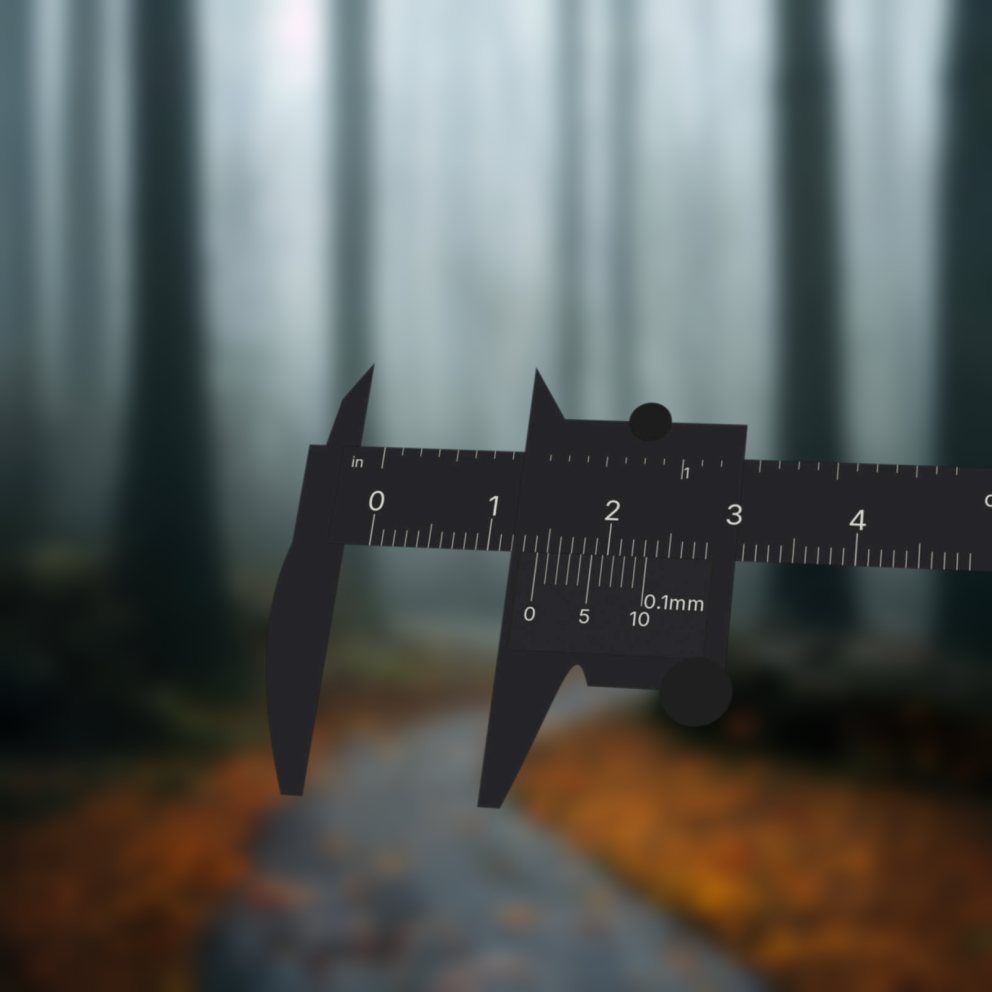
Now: 14.2
